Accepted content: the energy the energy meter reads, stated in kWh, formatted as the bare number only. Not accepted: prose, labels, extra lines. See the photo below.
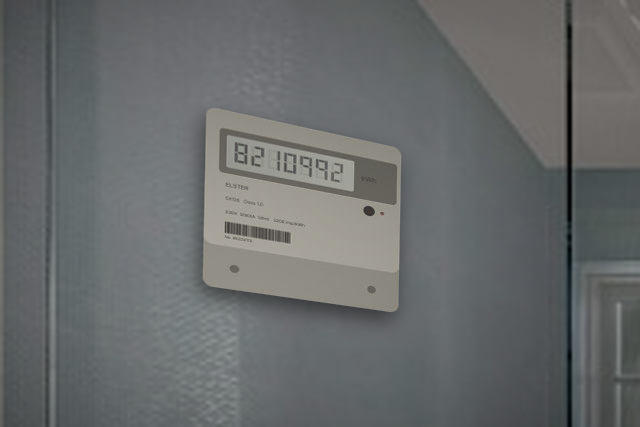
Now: 8210992
